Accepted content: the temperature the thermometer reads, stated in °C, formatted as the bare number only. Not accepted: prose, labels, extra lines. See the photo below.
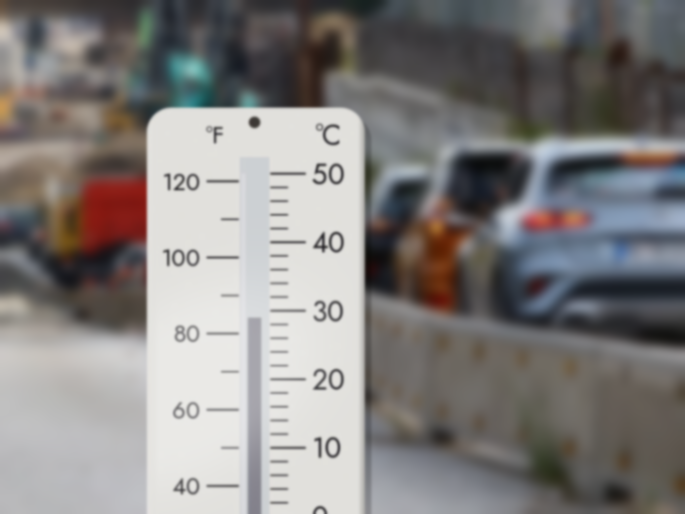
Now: 29
